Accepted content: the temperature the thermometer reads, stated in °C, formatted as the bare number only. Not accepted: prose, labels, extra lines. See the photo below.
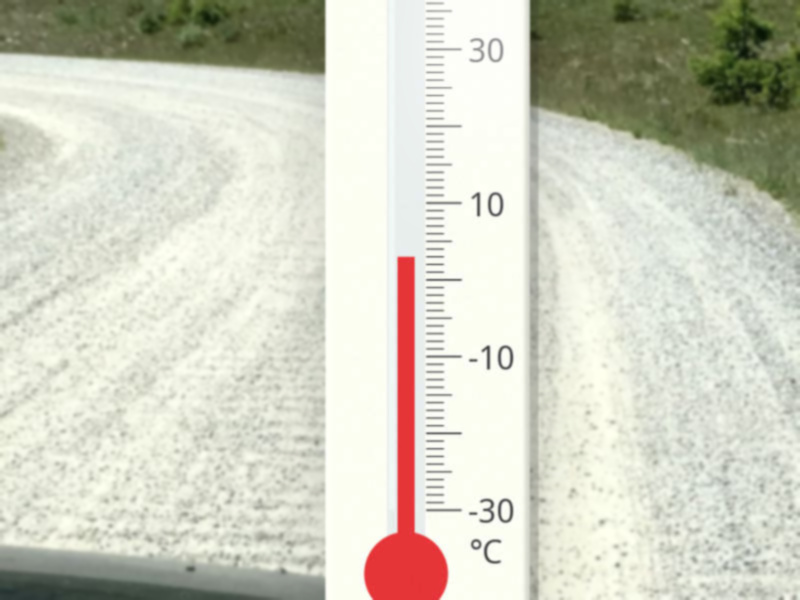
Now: 3
